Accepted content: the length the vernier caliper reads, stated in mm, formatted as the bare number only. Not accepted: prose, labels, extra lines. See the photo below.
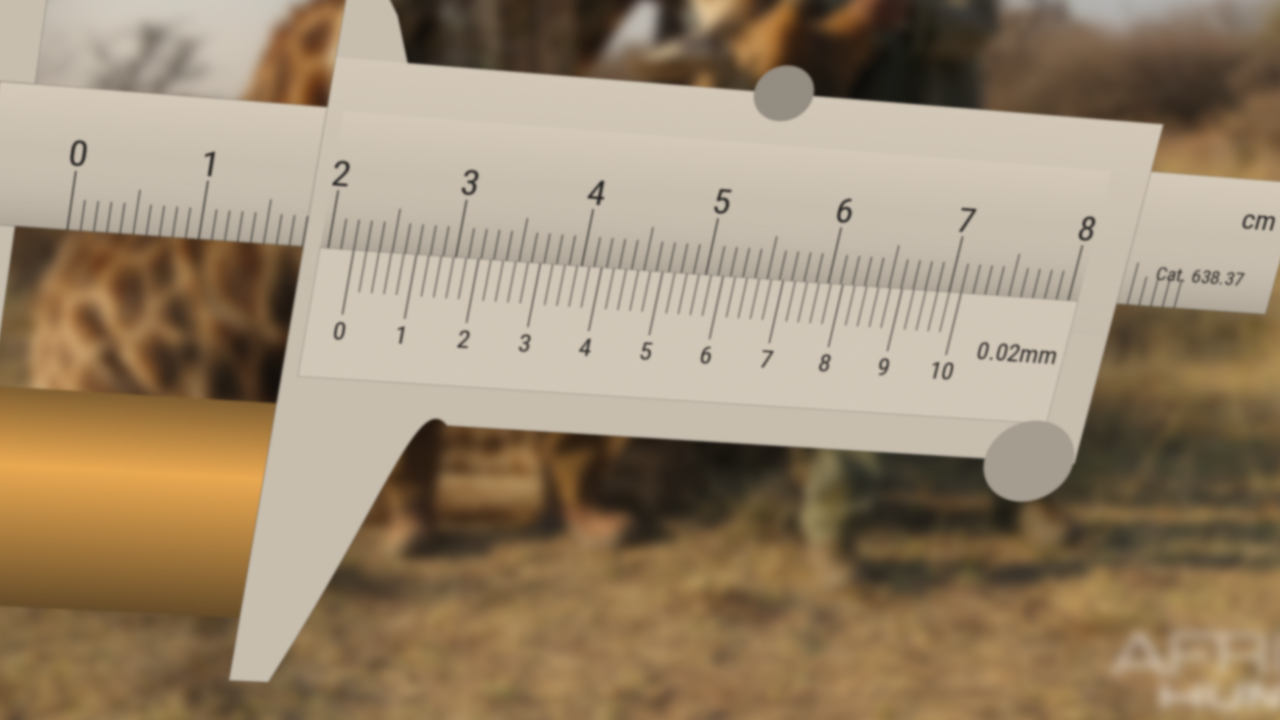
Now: 22.0
